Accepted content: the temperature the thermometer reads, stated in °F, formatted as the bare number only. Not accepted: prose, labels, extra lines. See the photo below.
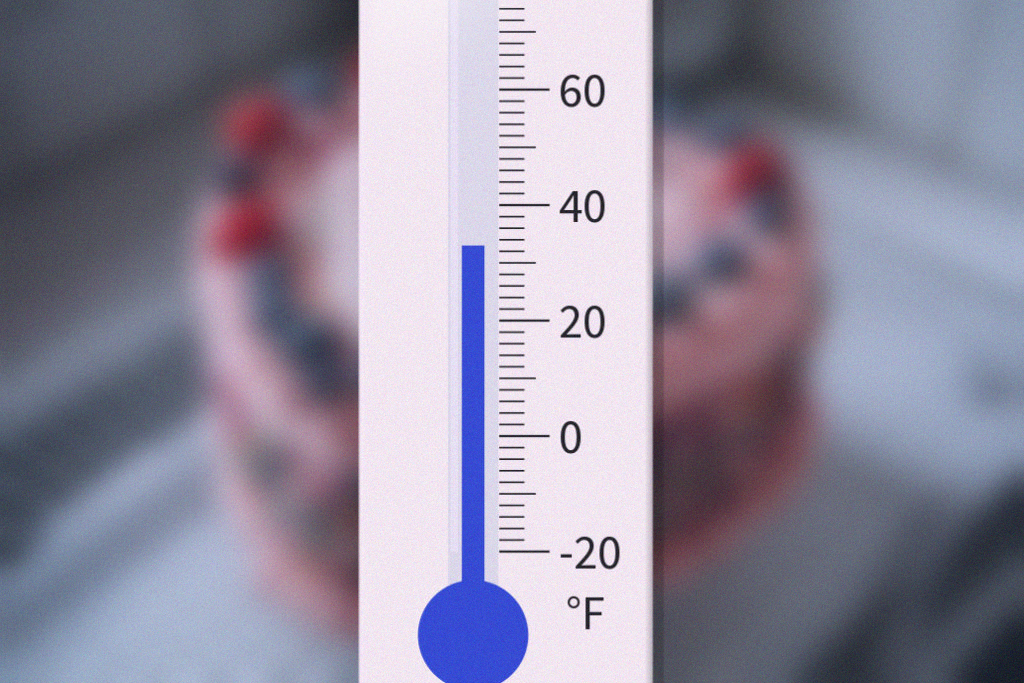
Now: 33
